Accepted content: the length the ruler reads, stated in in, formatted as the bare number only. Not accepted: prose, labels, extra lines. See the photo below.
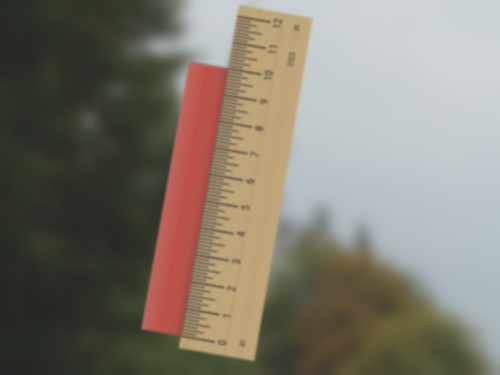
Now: 10
